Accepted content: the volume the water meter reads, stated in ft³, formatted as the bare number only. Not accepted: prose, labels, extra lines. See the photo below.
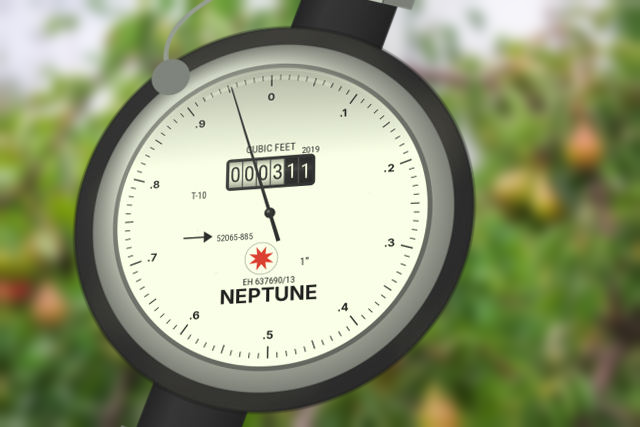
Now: 310.95
